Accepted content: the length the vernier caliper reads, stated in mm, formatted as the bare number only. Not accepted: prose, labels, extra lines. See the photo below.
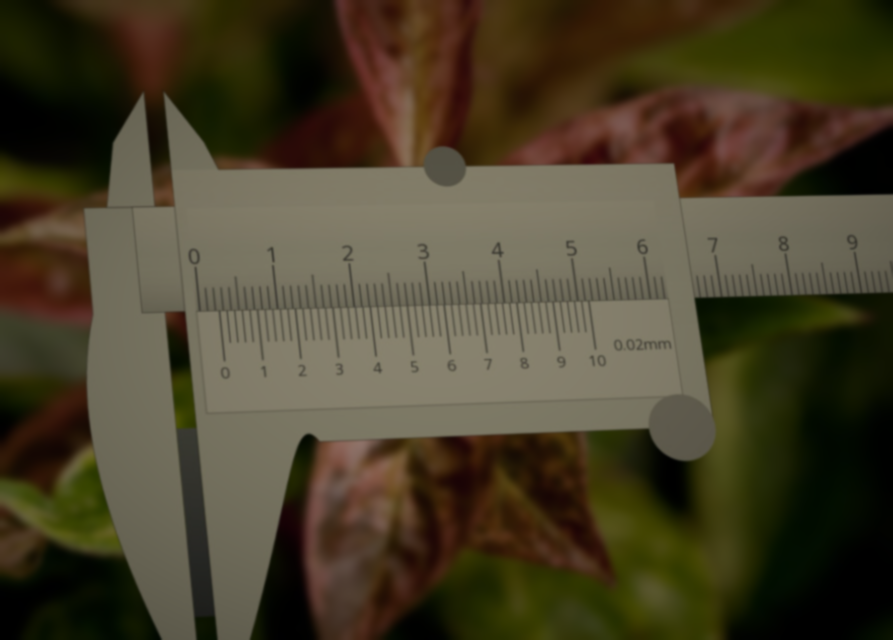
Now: 2.5
